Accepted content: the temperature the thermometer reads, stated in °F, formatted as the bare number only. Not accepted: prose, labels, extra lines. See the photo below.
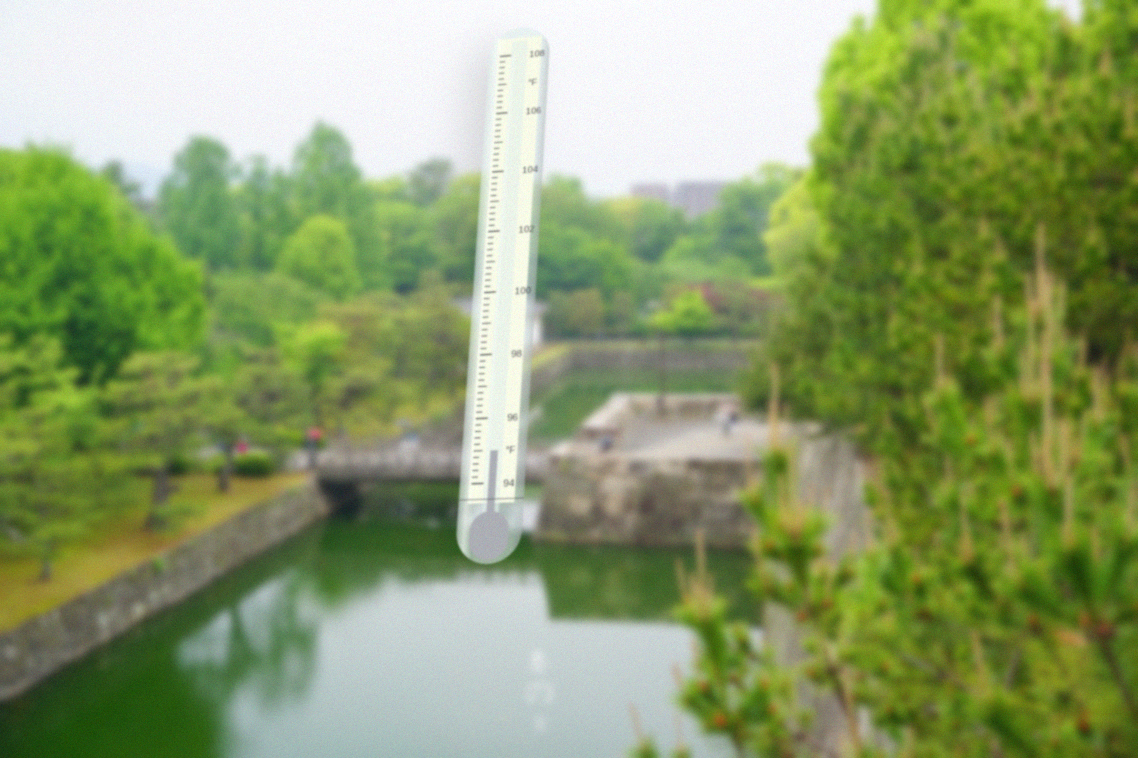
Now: 95
